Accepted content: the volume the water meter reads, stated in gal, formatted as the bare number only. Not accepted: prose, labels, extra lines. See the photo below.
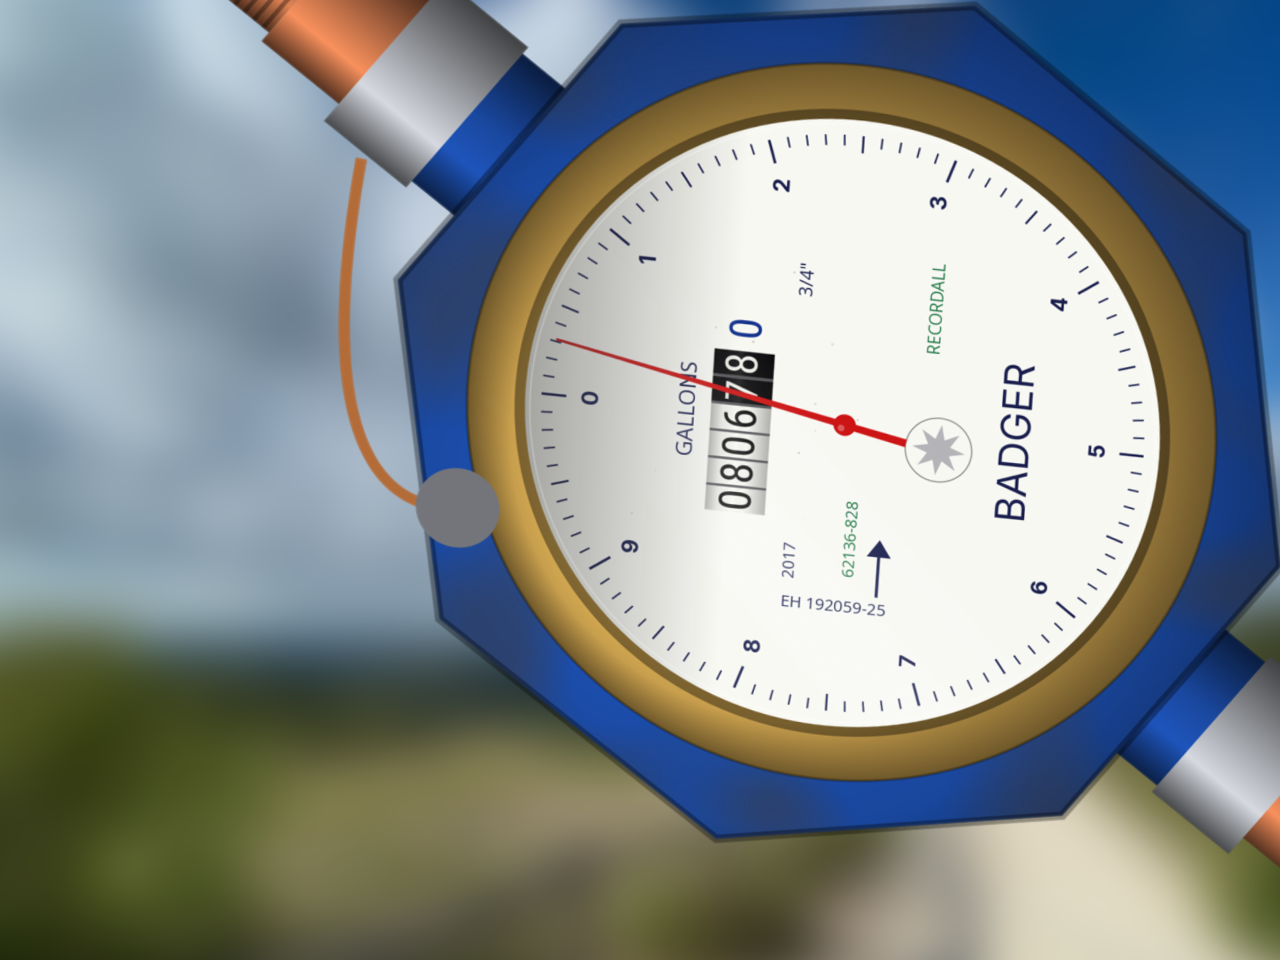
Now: 806780.3
